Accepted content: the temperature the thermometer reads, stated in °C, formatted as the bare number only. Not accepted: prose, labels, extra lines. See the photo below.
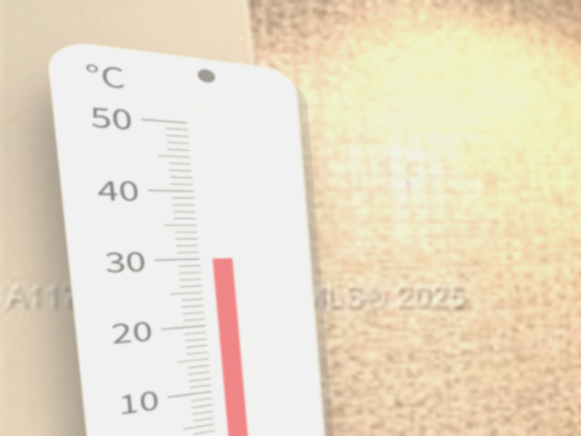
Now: 30
